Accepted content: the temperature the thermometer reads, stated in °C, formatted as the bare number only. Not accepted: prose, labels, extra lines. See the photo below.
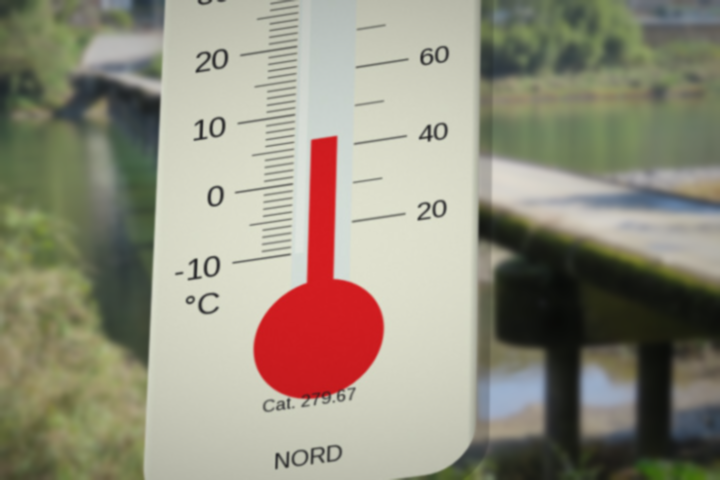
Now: 6
